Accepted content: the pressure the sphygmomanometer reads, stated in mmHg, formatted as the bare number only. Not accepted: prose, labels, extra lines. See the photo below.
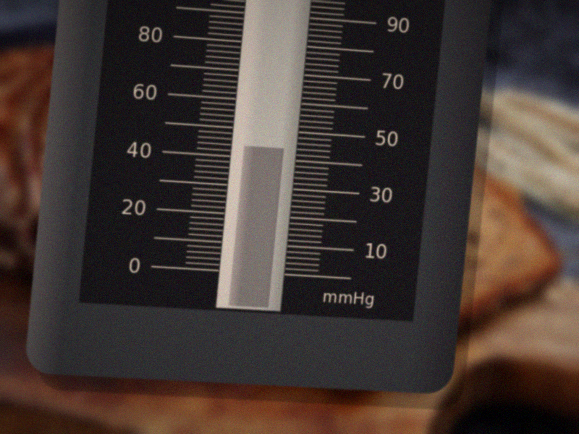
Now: 44
